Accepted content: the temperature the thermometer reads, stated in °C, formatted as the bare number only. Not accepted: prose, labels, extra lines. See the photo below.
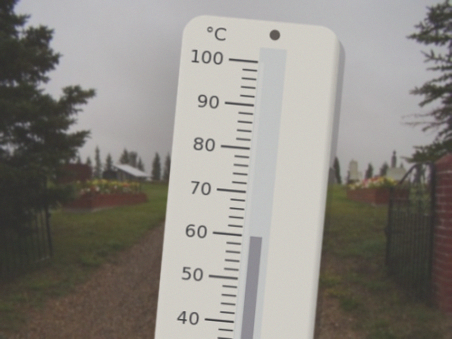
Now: 60
